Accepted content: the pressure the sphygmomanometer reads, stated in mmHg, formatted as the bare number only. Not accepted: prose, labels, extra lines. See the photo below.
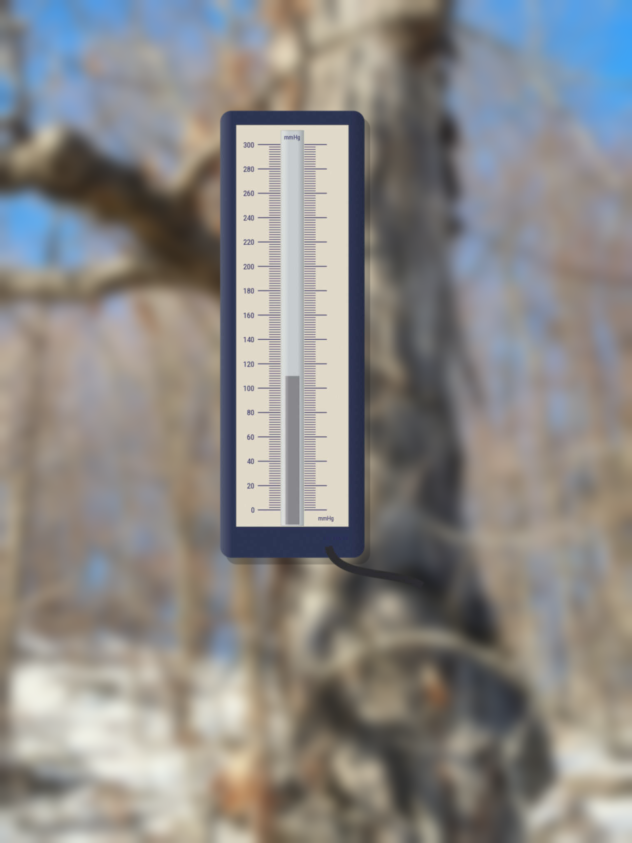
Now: 110
